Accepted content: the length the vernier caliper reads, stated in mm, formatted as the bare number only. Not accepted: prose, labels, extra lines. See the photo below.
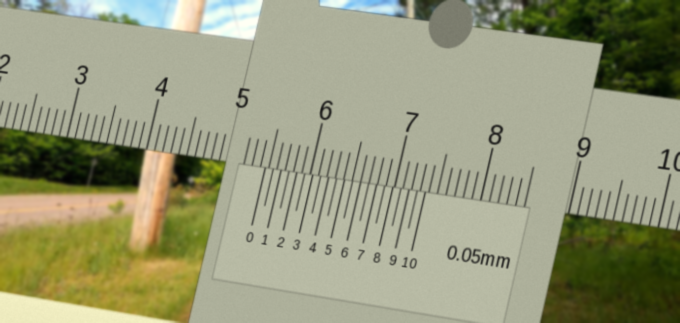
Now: 54.6
